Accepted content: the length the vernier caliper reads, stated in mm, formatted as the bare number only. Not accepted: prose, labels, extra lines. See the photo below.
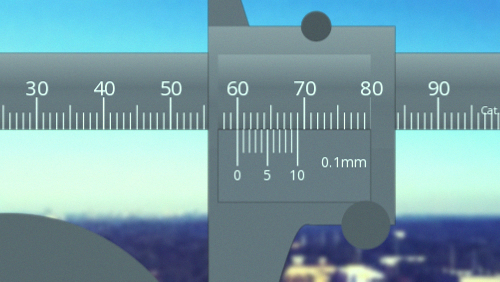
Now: 60.0
